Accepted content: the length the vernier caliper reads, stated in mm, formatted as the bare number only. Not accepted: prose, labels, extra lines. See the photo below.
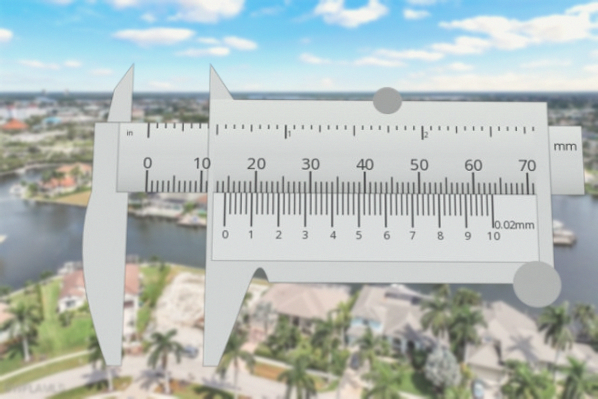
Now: 14.4
